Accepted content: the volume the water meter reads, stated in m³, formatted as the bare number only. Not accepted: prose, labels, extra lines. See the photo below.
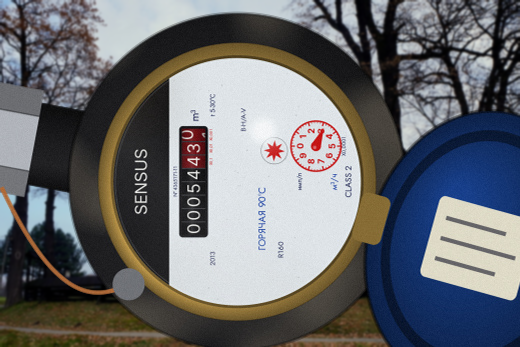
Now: 54.4303
